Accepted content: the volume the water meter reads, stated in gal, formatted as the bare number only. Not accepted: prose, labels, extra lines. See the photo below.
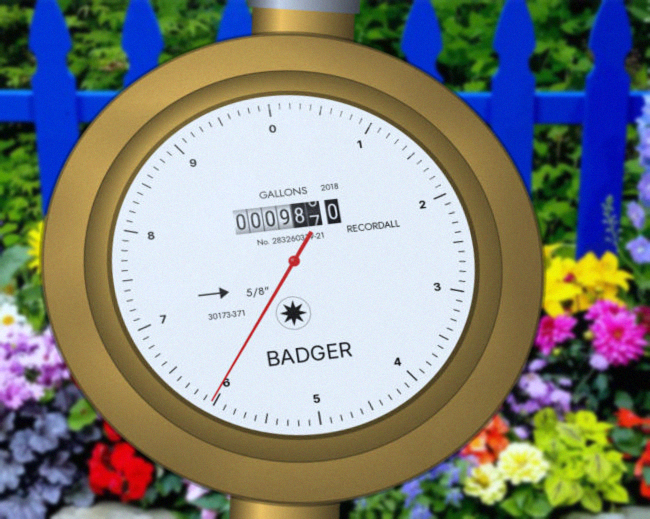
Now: 9866.0
